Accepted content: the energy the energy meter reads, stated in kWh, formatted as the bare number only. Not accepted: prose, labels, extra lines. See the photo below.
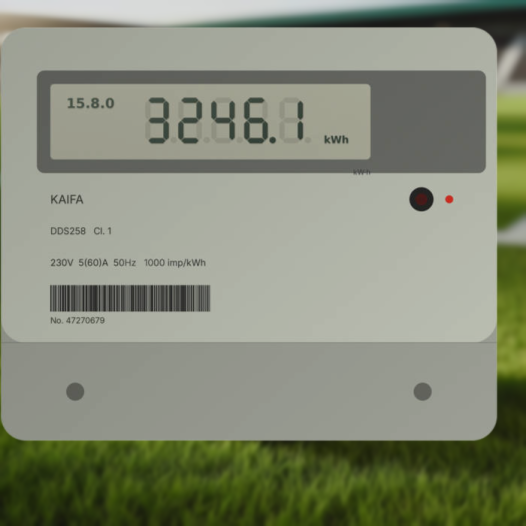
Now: 3246.1
